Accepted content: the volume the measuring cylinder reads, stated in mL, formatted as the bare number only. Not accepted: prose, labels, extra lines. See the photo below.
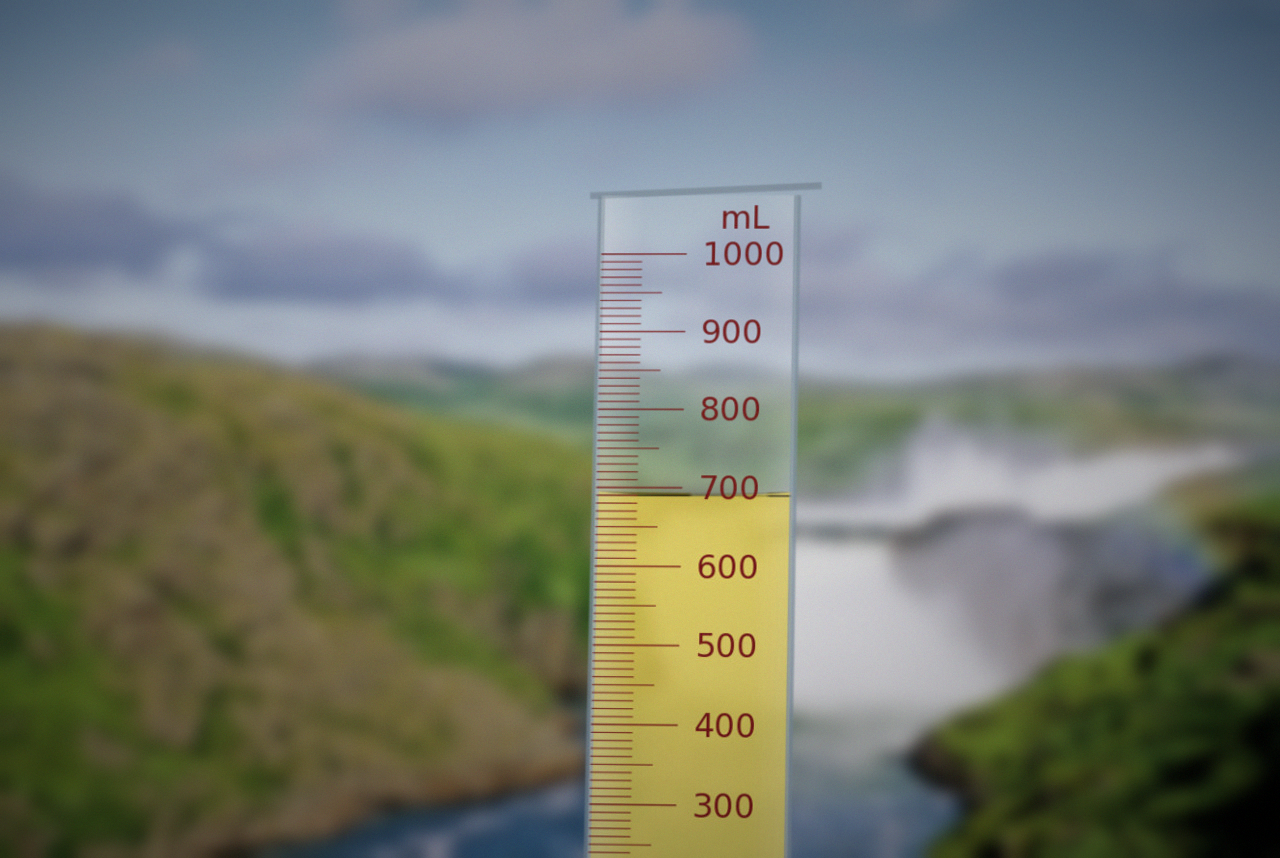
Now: 690
